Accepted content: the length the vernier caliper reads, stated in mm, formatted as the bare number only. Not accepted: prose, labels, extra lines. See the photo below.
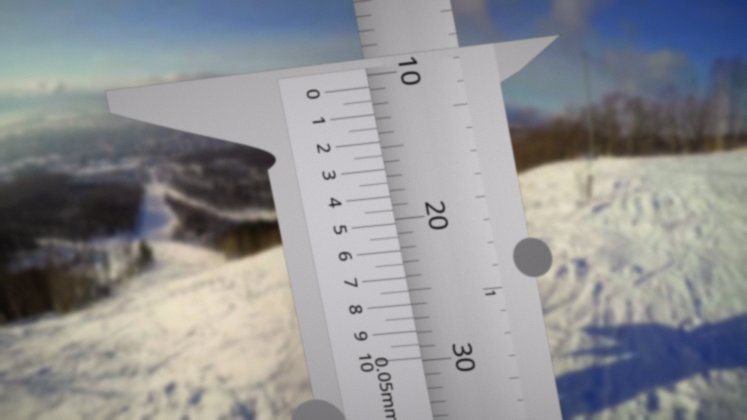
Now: 10.8
